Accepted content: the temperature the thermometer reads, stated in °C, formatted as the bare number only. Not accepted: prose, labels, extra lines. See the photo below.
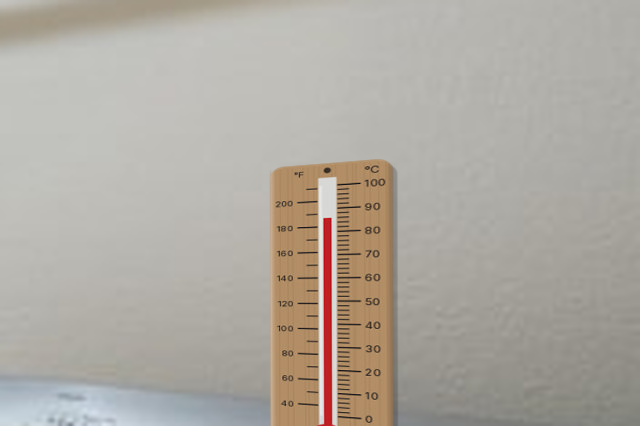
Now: 86
